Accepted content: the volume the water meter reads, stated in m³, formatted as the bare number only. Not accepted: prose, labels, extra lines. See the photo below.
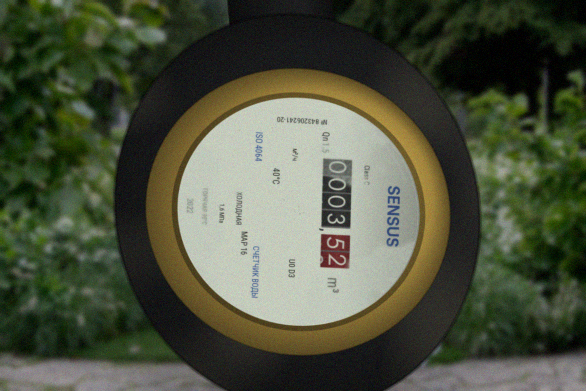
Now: 3.52
